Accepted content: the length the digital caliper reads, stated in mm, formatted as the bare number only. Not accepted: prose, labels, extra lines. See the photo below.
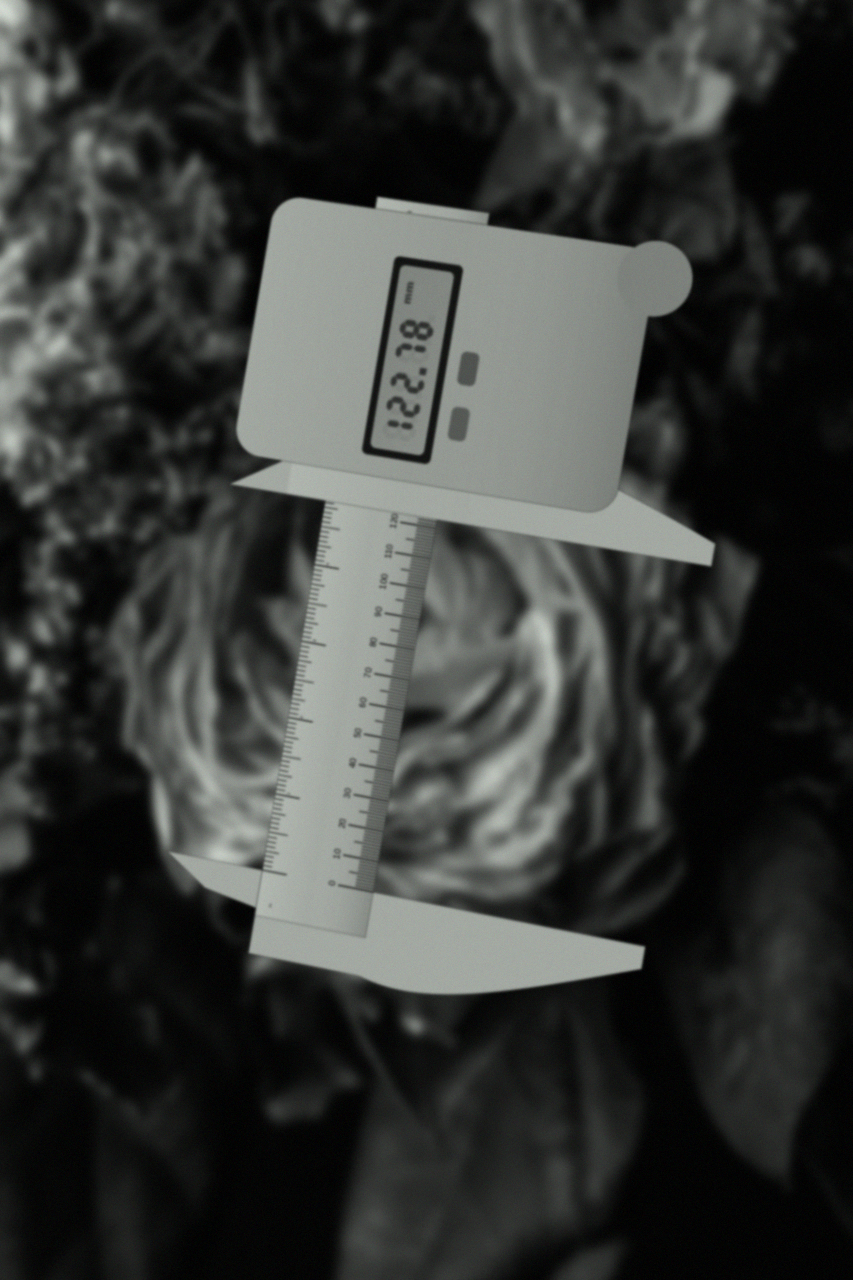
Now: 122.78
